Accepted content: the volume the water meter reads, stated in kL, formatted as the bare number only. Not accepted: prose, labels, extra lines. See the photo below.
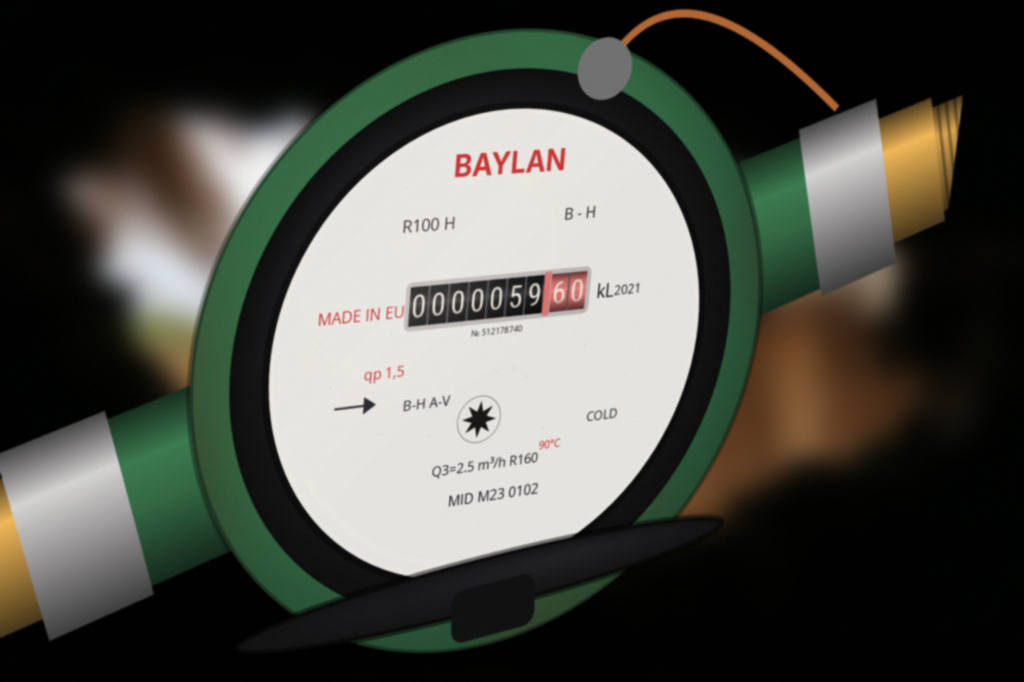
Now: 59.60
